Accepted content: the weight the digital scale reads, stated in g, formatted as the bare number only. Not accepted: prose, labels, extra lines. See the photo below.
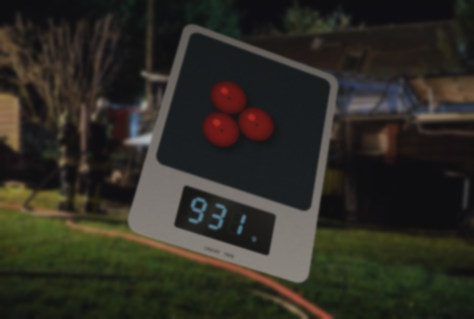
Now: 931
